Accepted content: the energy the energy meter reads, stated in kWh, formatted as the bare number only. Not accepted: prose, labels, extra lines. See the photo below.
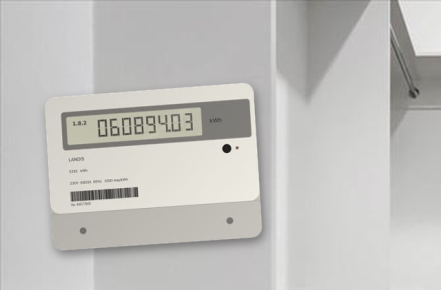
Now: 60894.03
